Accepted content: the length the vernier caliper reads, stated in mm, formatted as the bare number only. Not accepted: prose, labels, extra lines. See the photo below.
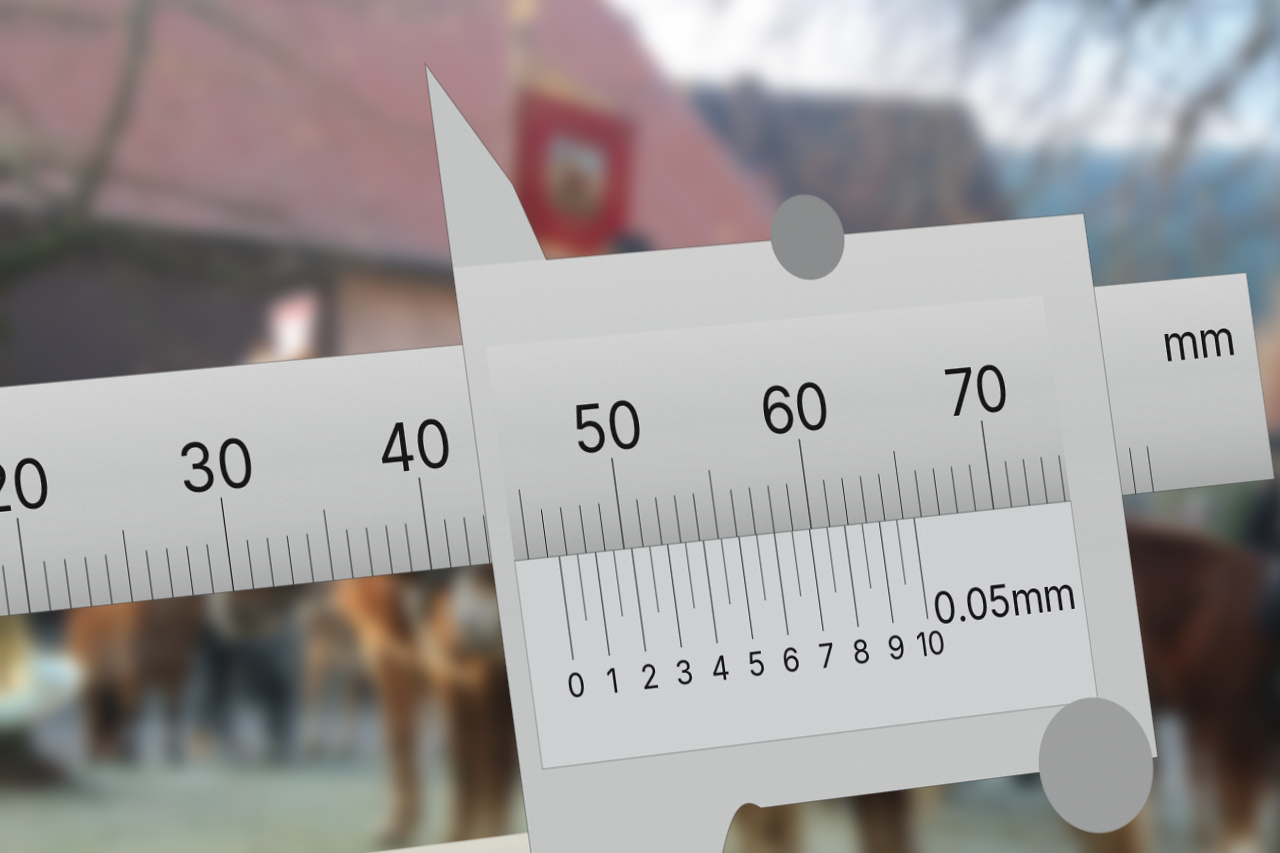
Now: 46.6
